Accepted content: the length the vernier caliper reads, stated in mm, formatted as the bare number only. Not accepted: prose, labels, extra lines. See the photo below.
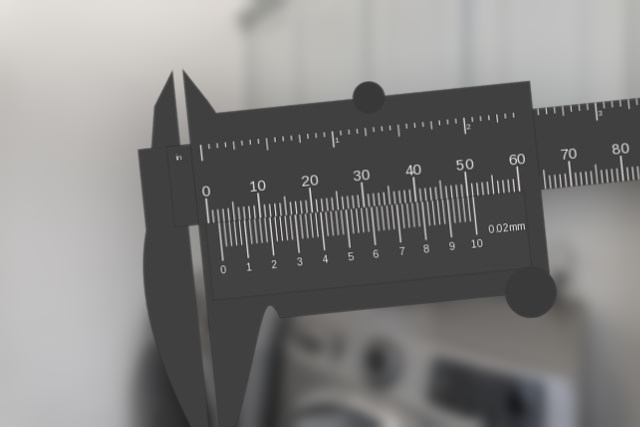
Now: 2.0
